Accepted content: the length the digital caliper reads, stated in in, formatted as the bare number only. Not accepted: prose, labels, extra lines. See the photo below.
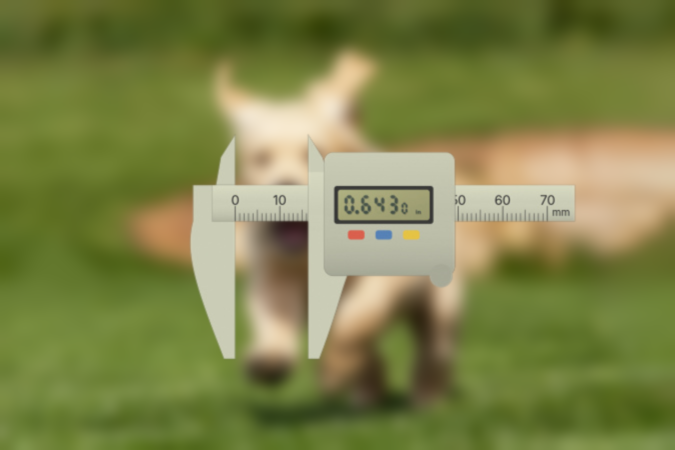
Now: 0.6430
